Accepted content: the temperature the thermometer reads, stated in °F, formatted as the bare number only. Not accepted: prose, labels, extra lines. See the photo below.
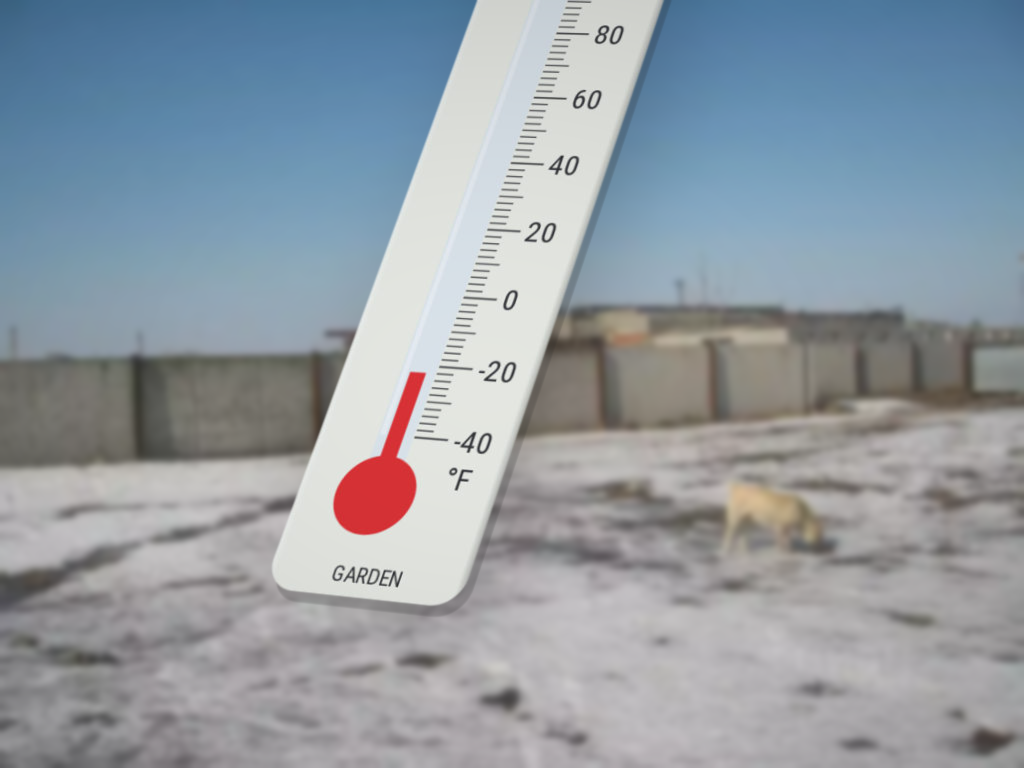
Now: -22
